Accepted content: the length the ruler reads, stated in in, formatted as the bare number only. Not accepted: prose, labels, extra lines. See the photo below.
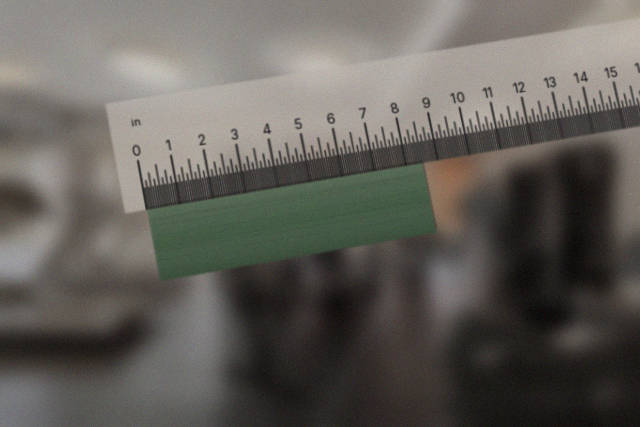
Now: 8.5
